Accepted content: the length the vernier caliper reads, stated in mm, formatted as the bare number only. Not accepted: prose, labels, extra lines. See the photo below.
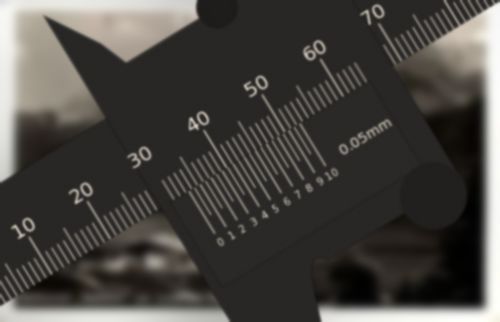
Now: 33.5
